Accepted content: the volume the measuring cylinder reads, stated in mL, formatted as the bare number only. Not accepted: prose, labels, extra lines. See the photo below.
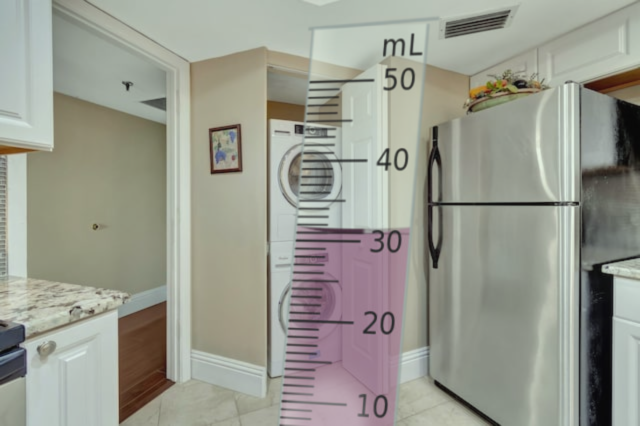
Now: 31
